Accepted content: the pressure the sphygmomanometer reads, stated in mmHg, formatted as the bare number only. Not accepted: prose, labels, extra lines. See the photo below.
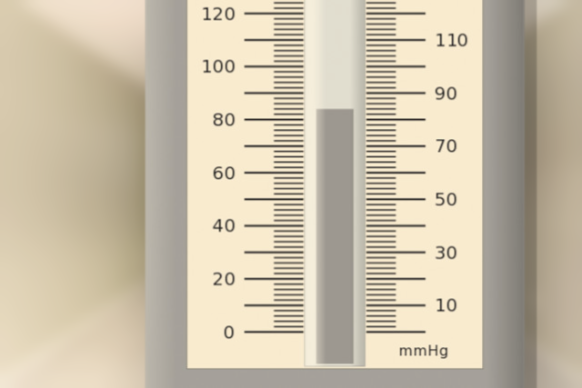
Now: 84
